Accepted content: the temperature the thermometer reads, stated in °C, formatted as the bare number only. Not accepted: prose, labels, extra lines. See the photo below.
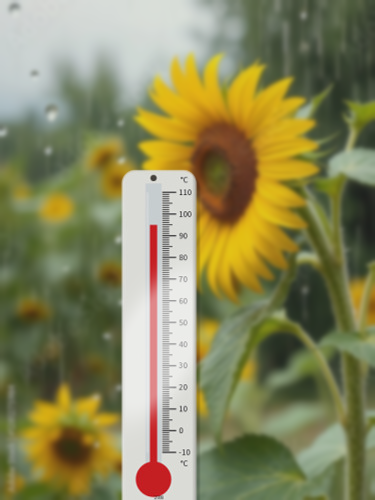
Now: 95
